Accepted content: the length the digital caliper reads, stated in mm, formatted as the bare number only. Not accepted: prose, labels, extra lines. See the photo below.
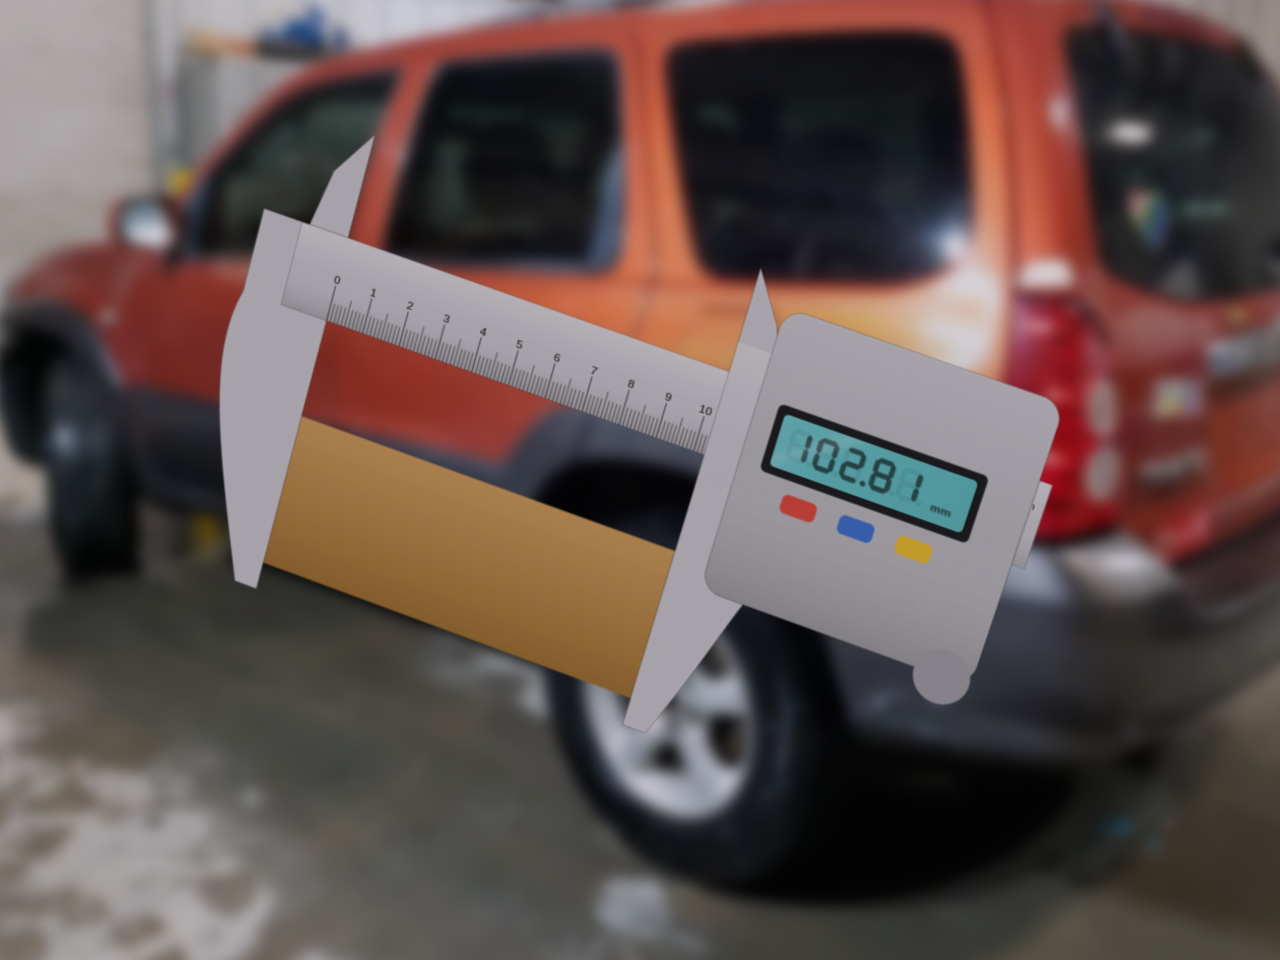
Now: 102.81
